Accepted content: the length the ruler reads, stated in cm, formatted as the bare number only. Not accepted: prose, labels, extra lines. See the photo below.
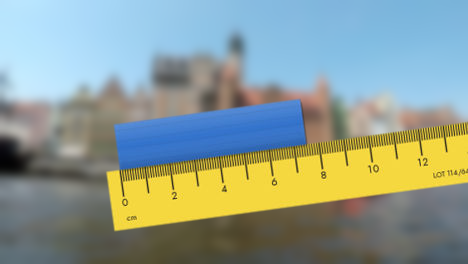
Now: 7.5
